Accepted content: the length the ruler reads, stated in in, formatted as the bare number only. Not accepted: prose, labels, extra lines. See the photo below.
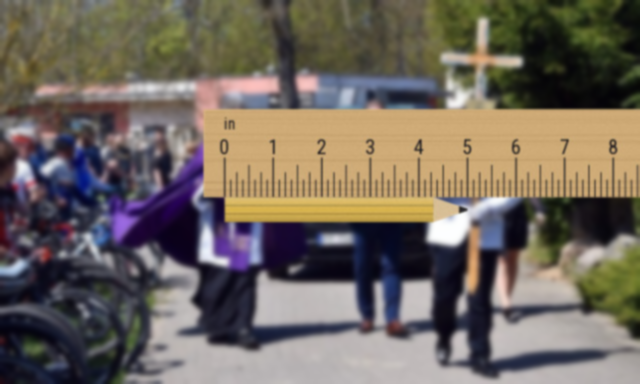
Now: 5
